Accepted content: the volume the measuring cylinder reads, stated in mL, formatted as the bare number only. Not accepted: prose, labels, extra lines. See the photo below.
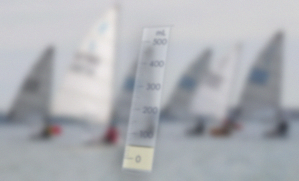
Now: 50
